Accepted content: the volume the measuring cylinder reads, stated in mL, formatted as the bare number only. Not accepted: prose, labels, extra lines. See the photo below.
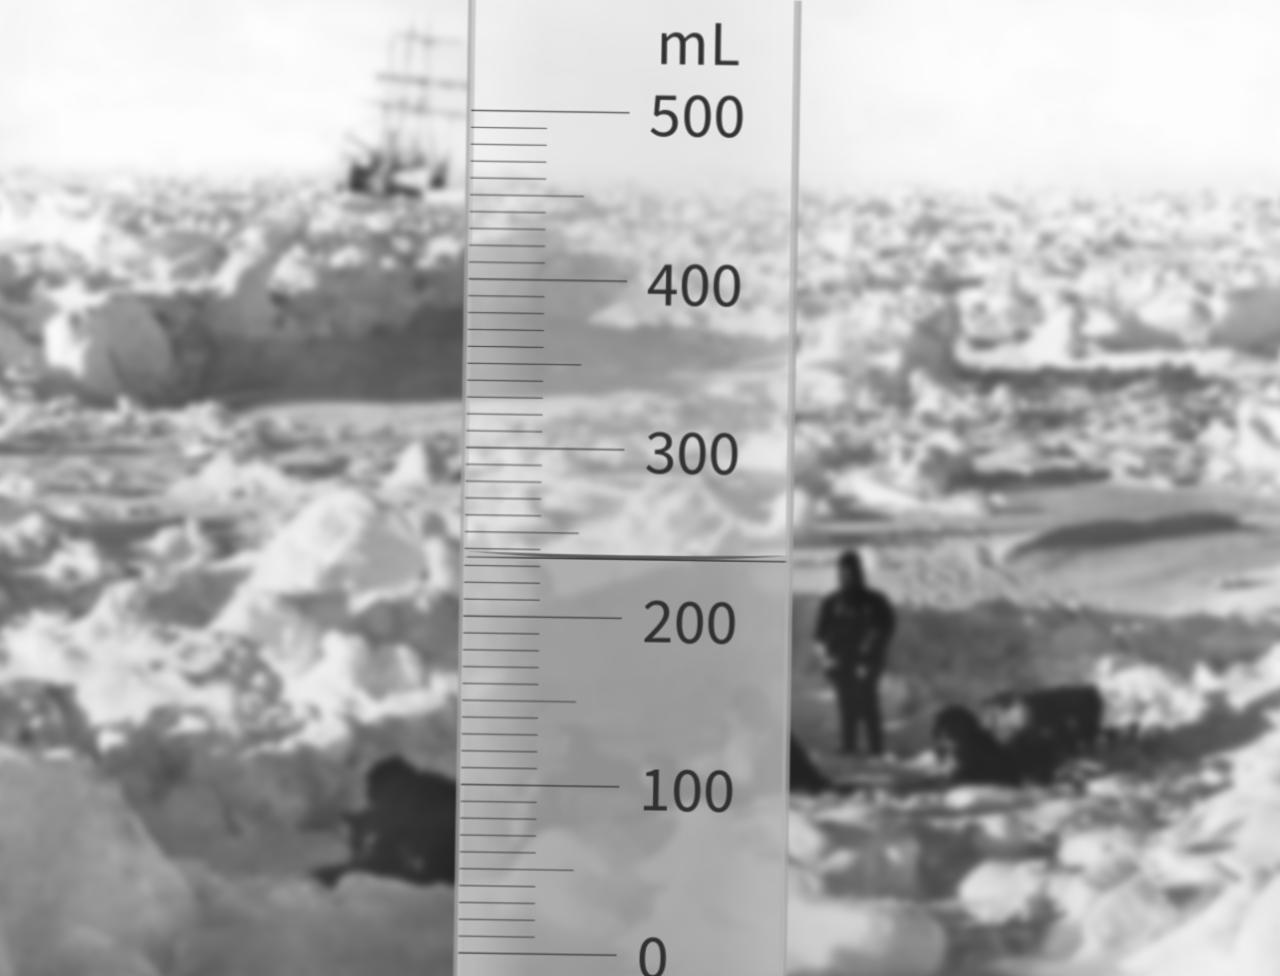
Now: 235
